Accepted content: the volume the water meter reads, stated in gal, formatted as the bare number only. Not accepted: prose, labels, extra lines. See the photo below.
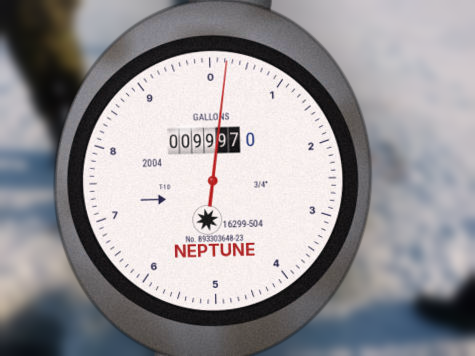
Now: 99970.2
